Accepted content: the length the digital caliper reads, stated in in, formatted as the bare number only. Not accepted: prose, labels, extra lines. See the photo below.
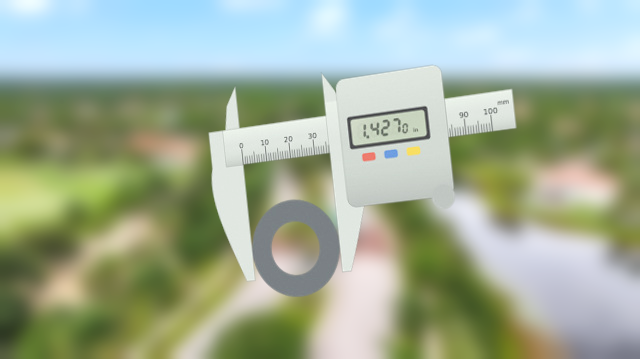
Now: 1.4270
